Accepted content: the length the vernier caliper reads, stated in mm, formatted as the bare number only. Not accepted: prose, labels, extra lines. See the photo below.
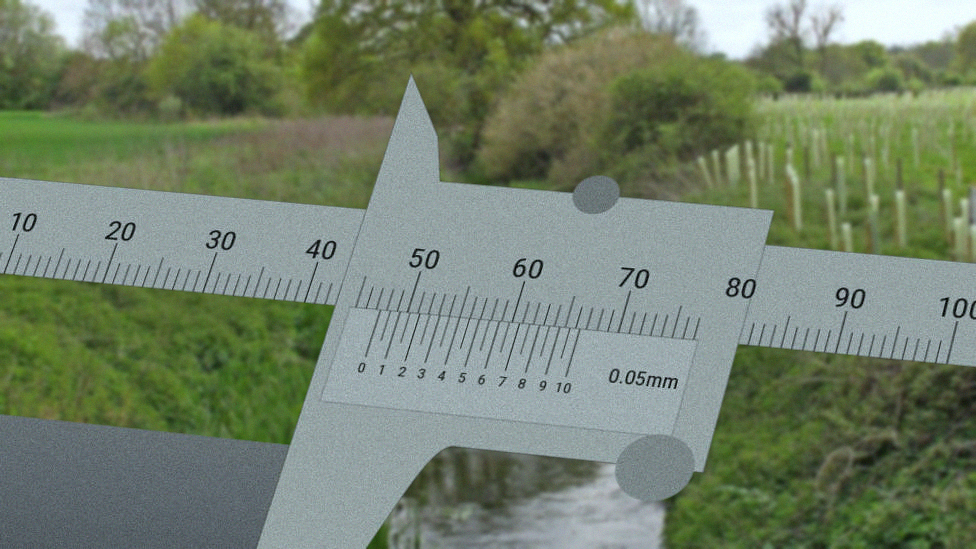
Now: 47.4
